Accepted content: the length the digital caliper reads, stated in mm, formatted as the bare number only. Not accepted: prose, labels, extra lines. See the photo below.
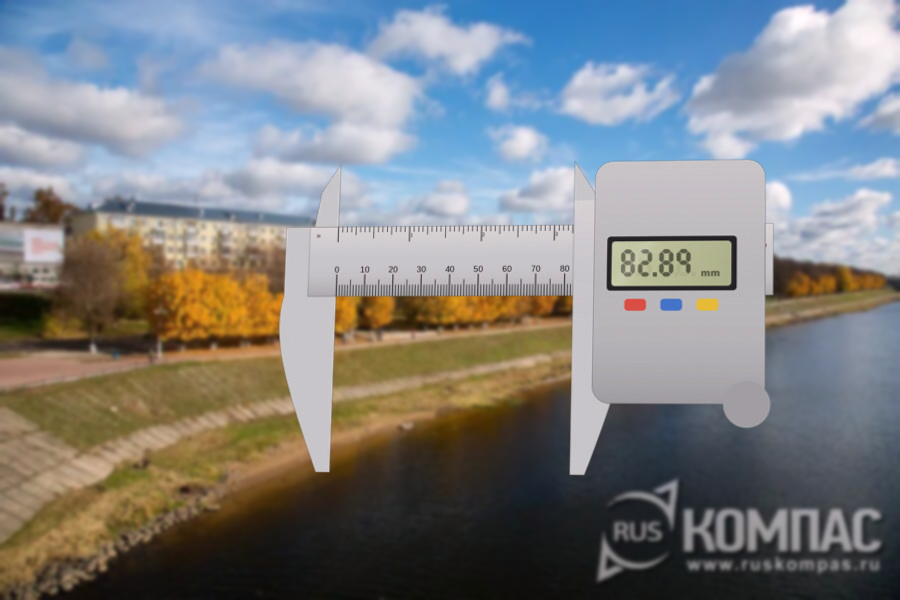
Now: 82.89
